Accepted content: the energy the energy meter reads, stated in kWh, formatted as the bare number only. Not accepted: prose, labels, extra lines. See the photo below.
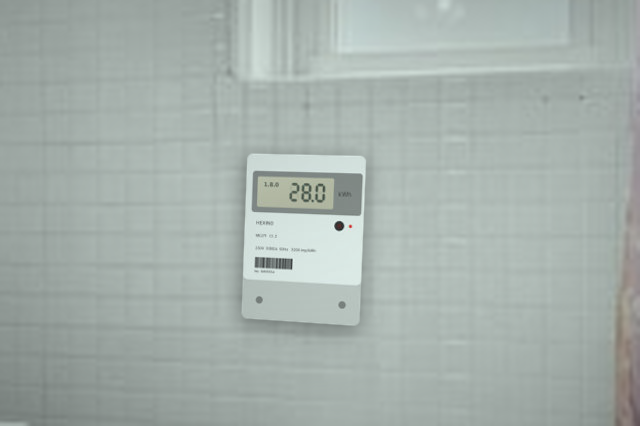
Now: 28.0
